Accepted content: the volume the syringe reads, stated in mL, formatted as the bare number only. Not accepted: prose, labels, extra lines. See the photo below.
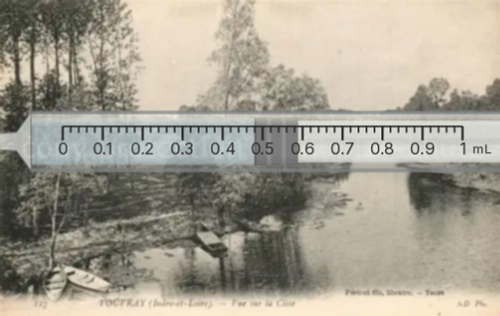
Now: 0.48
